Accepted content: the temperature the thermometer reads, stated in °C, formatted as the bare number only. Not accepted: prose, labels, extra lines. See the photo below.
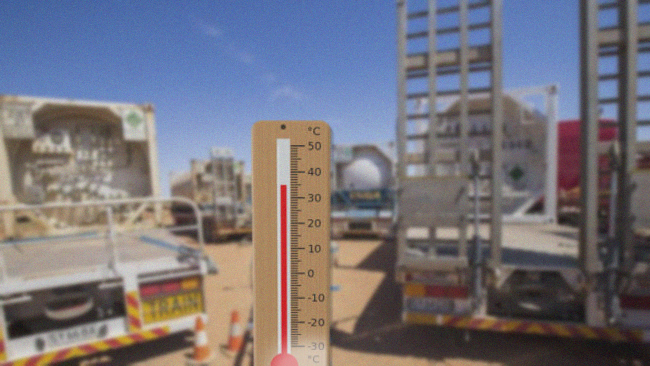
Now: 35
